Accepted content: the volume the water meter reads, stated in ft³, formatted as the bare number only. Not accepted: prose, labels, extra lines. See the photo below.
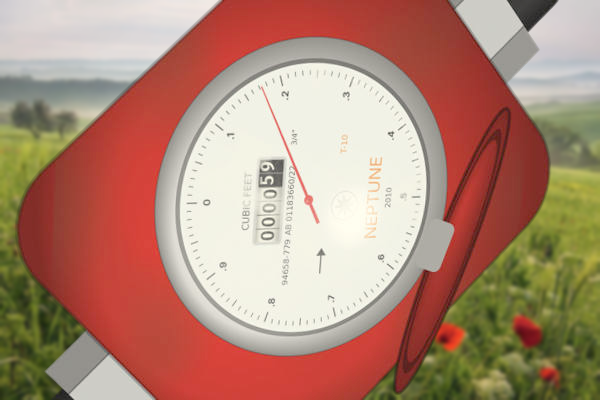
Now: 59.17
